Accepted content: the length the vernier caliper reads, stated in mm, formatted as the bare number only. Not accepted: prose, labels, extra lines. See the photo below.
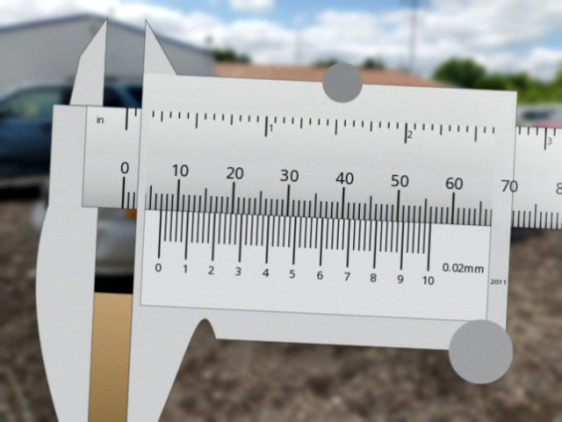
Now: 7.0
